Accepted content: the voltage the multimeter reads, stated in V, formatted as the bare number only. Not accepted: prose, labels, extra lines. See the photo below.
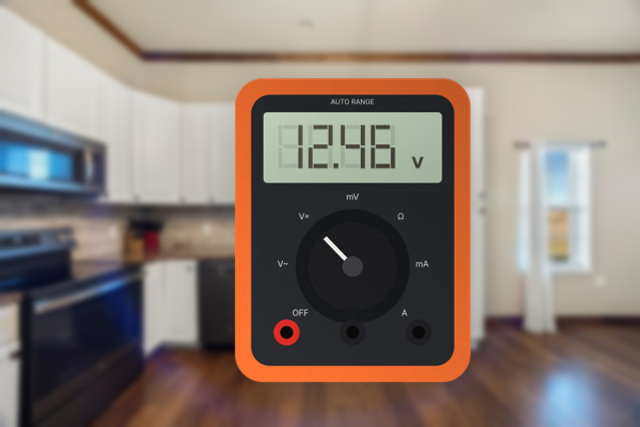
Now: 12.46
